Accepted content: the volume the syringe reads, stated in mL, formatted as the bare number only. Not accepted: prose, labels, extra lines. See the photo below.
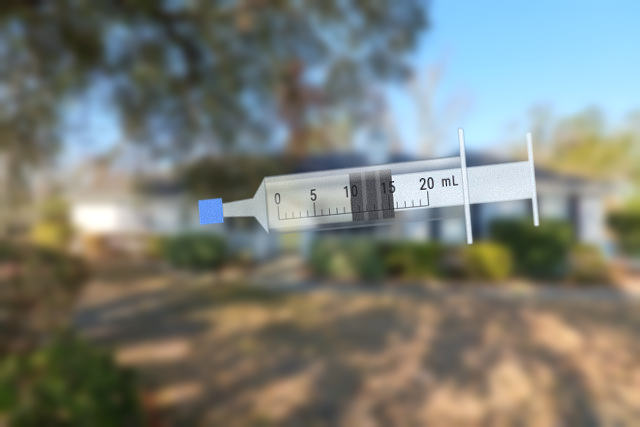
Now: 10
